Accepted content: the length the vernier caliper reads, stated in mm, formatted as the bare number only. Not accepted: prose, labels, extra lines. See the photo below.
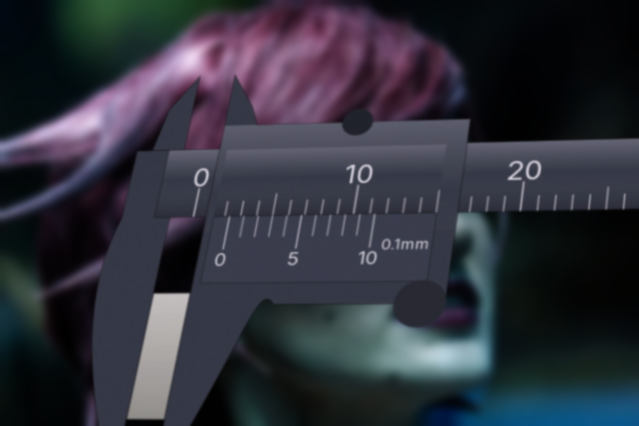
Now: 2.3
